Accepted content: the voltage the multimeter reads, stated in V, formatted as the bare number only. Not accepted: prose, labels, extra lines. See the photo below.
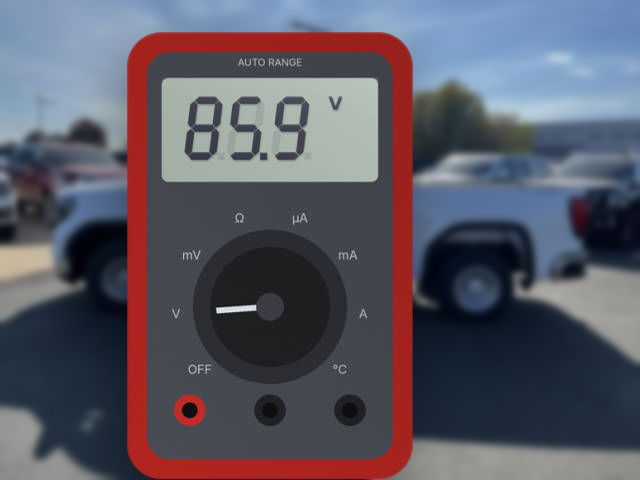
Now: 85.9
